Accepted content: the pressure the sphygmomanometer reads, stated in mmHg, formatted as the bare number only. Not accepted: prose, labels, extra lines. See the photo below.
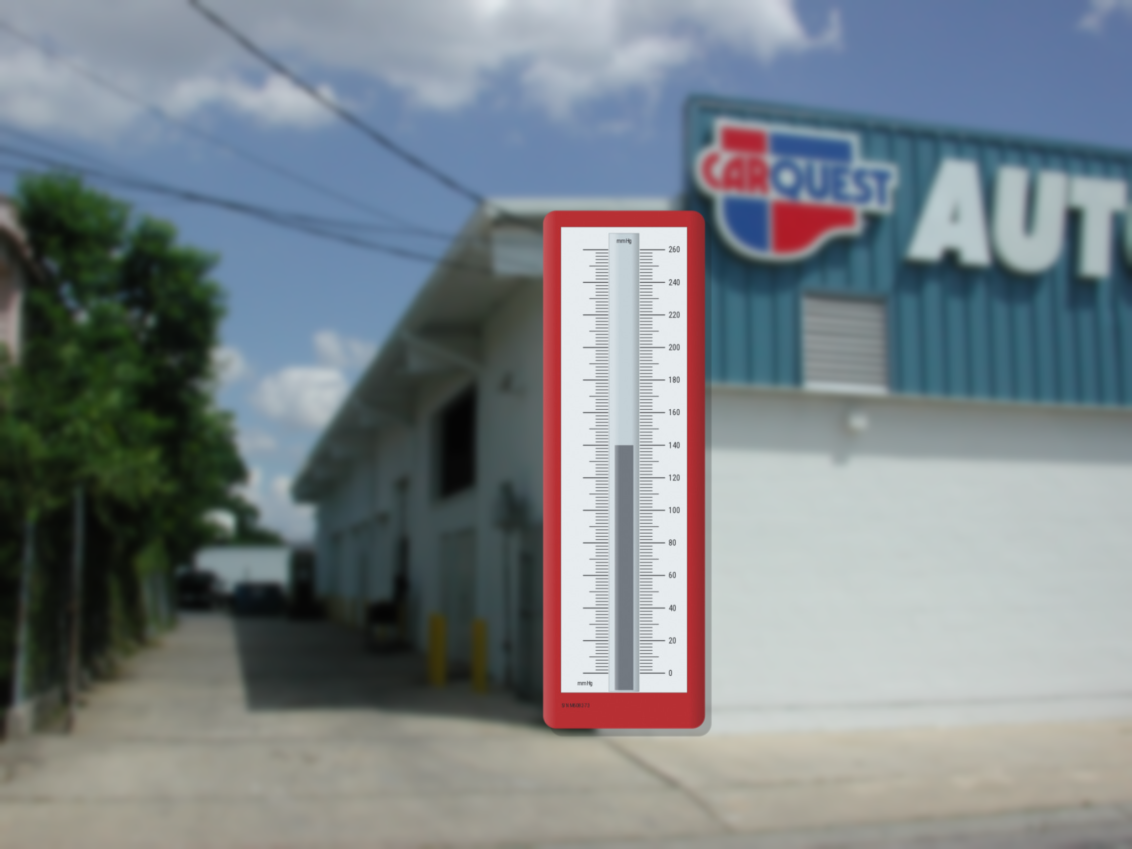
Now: 140
